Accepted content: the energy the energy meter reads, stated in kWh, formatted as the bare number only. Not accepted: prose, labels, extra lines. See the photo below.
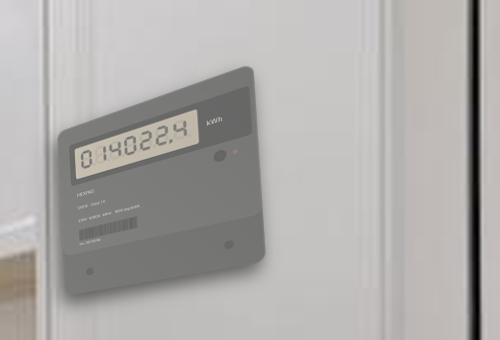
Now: 14022.4
